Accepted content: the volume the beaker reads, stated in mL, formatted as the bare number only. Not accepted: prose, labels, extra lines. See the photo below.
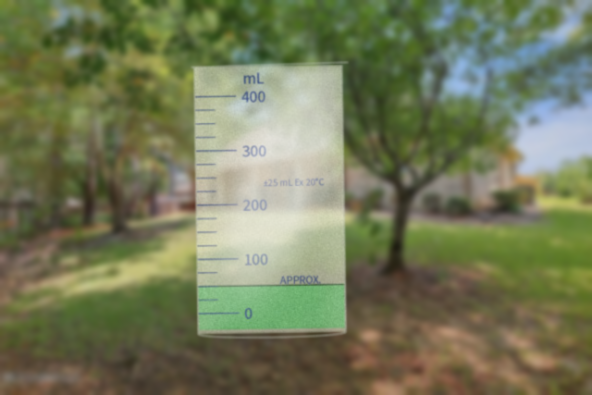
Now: 50
